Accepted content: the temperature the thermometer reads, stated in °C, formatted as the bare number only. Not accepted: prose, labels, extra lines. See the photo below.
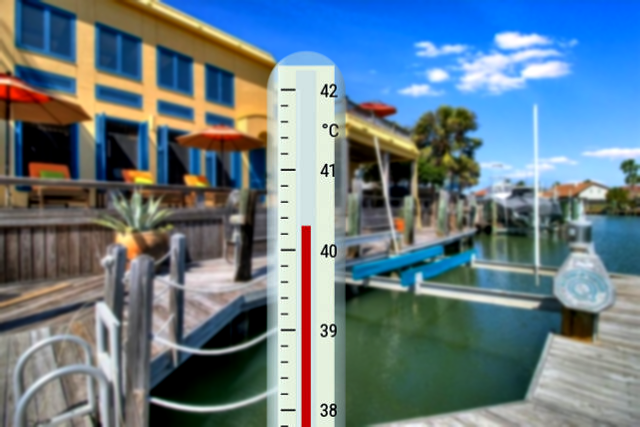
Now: 40.3
